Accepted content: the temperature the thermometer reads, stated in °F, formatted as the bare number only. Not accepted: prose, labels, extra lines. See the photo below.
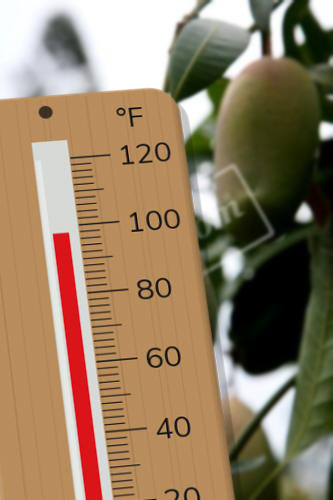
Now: 98
